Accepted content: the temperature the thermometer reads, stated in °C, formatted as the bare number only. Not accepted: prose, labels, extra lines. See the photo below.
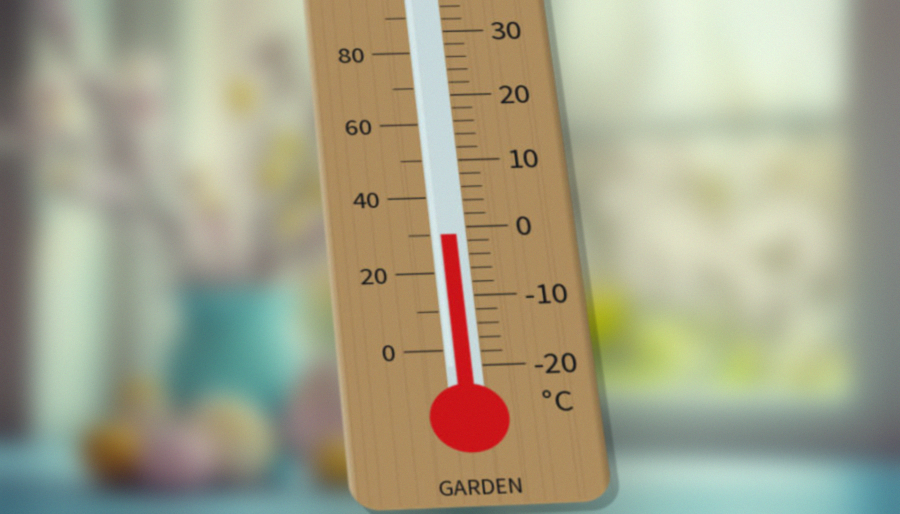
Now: -1
